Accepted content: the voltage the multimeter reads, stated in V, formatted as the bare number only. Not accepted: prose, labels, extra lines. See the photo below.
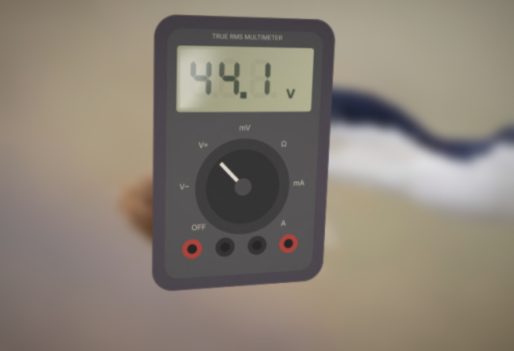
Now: 44.1
